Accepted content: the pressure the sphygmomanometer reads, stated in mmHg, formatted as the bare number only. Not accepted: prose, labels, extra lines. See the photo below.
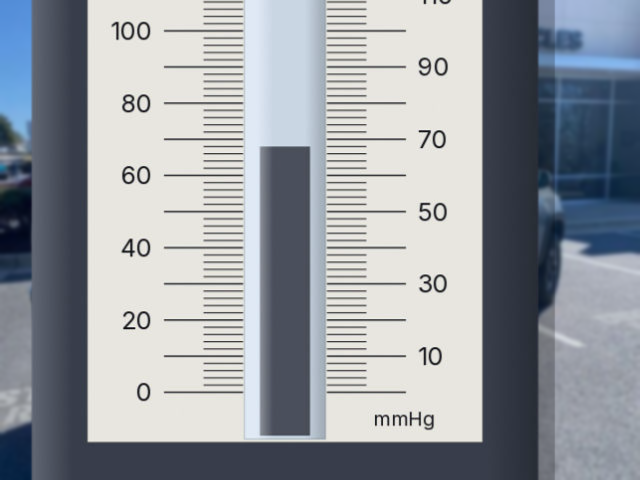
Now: 68
